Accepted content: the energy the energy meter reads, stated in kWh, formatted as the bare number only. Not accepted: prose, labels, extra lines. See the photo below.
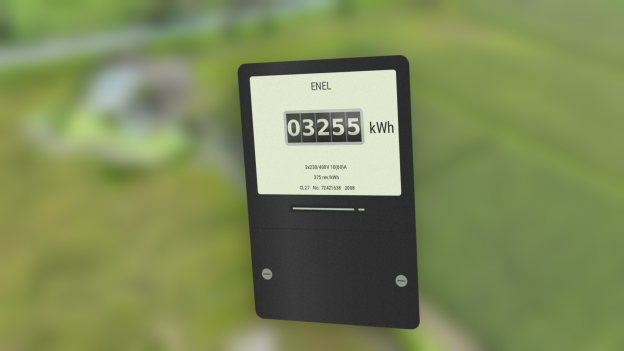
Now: 3255
